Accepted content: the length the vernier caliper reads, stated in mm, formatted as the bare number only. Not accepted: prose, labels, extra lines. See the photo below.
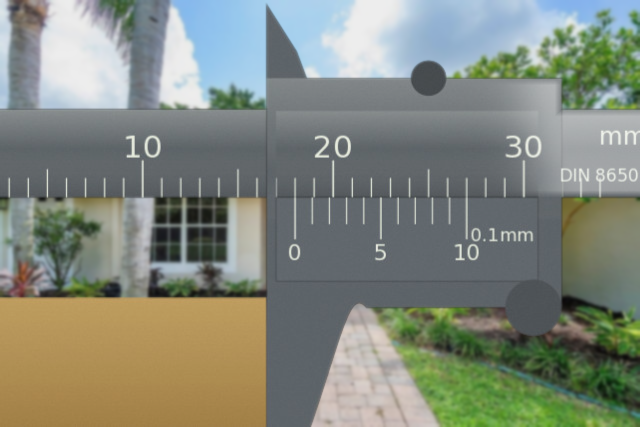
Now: 18.0
